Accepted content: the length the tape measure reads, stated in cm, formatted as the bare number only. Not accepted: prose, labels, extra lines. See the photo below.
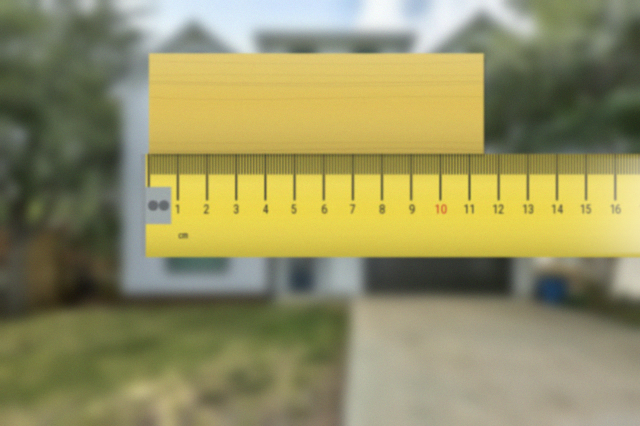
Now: 11.5
